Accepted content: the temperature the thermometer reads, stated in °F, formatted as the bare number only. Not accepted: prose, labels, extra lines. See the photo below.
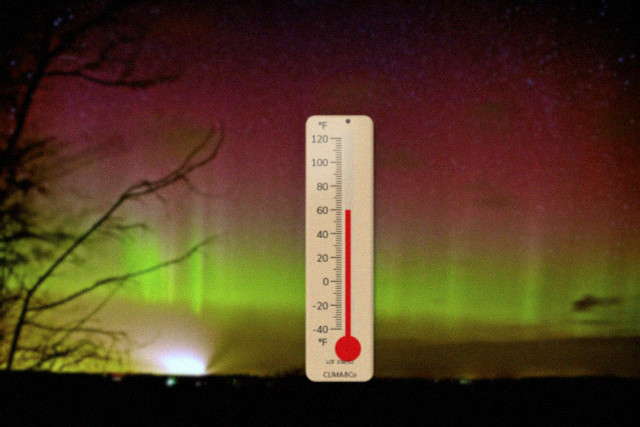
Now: 60
